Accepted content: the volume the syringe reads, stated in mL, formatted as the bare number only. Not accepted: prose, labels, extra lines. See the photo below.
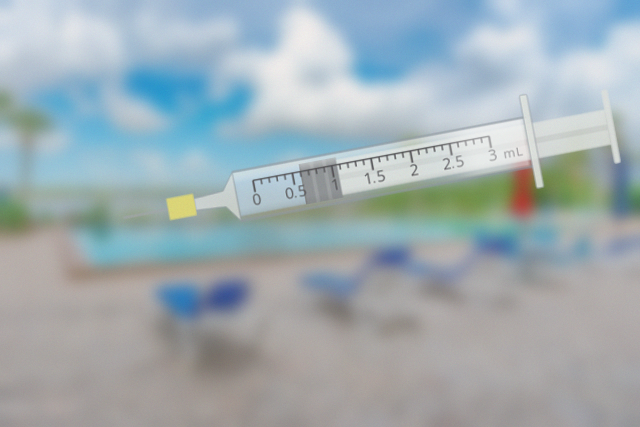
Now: 0.6
